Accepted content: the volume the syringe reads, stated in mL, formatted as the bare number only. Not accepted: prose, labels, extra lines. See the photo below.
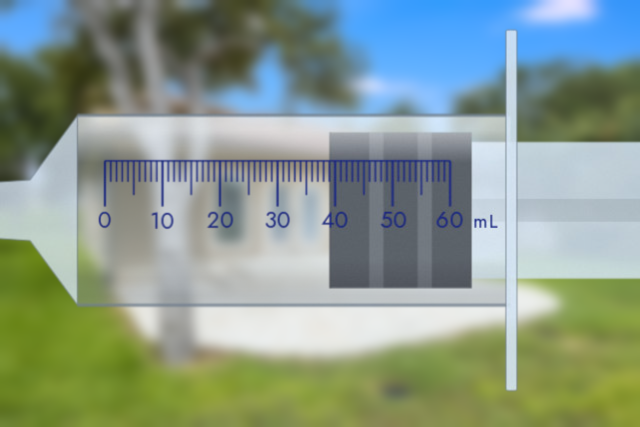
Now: 39
